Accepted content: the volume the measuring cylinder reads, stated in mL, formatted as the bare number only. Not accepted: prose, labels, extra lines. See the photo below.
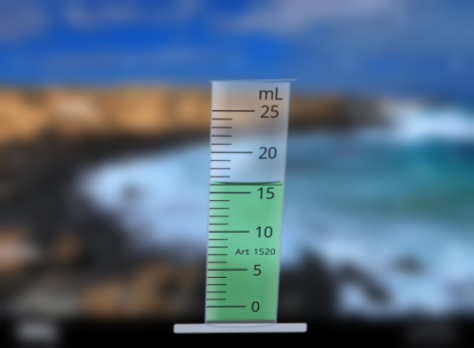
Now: 16
